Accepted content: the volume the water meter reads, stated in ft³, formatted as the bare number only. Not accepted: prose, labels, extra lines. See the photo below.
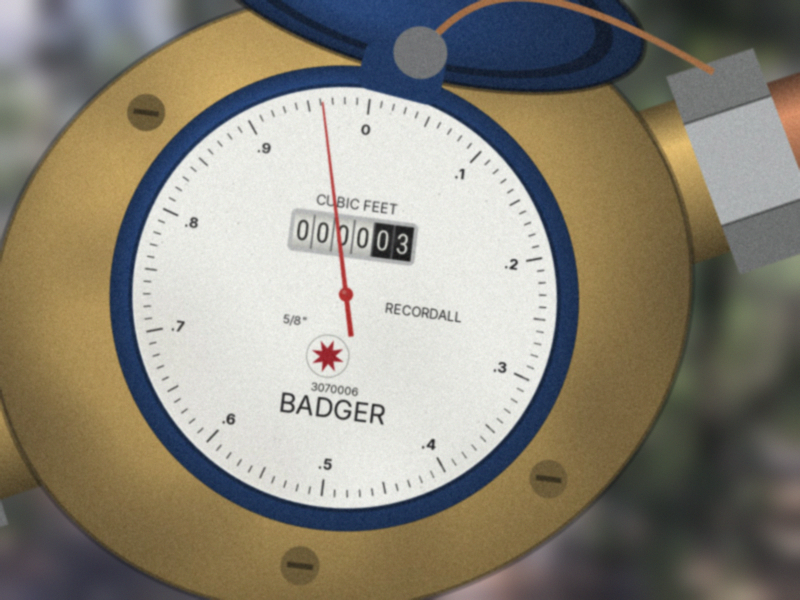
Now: 2.96
